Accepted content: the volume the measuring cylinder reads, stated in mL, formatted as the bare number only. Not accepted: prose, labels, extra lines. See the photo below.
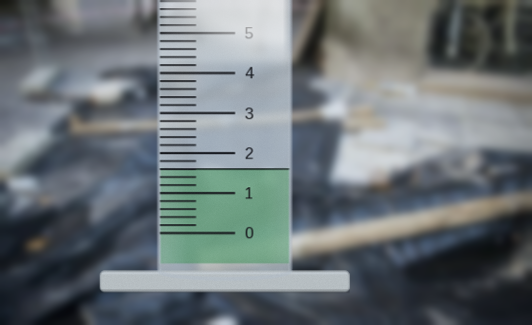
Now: 1.6
